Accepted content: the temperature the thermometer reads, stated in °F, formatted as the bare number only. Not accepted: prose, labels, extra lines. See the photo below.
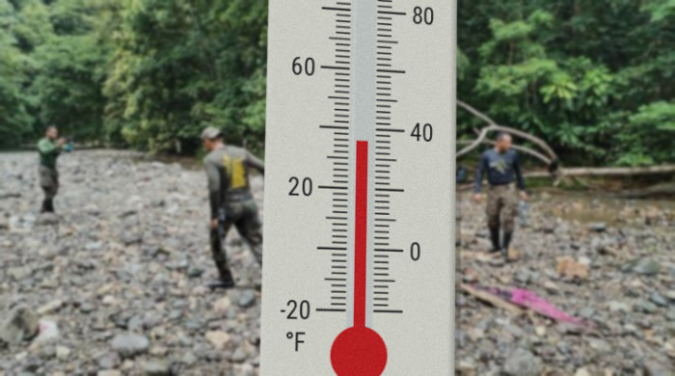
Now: 36
